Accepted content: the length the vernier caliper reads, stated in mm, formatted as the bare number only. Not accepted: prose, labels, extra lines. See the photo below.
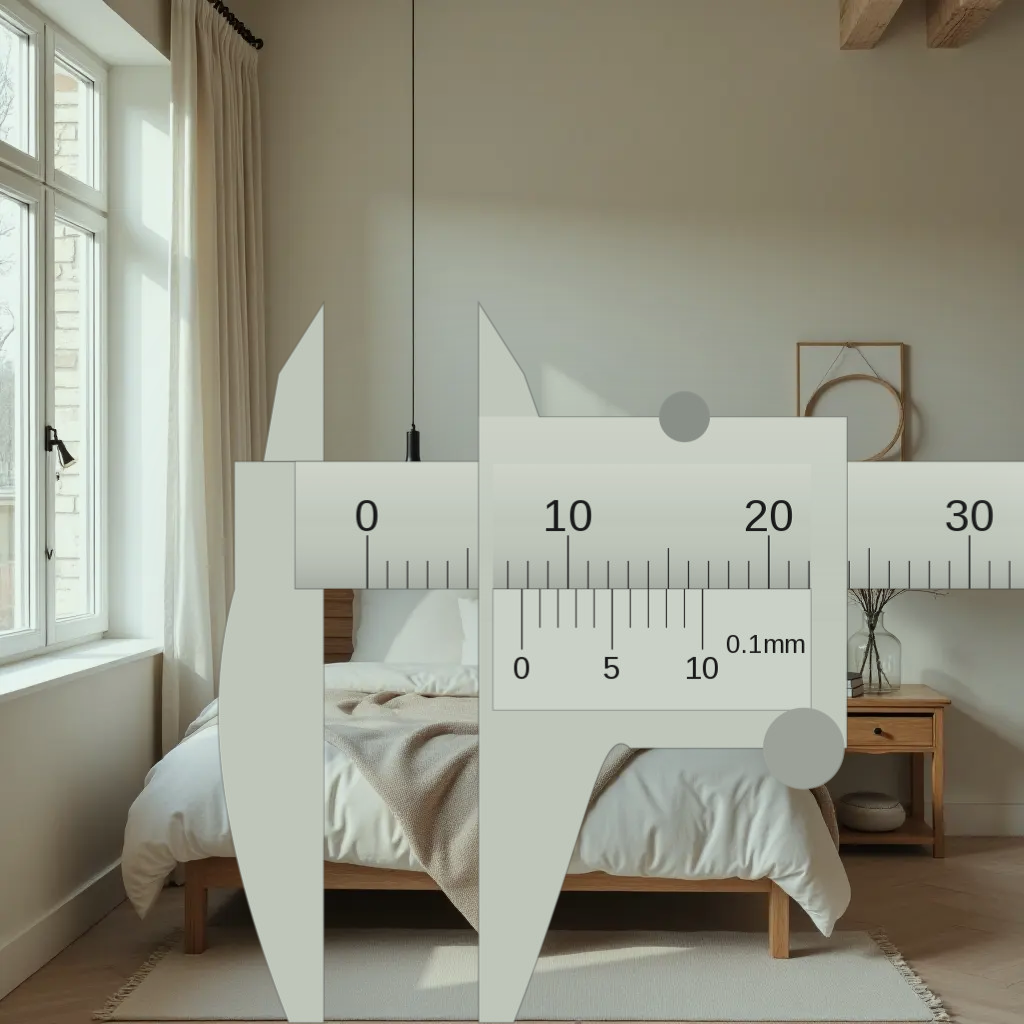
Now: 7.7
